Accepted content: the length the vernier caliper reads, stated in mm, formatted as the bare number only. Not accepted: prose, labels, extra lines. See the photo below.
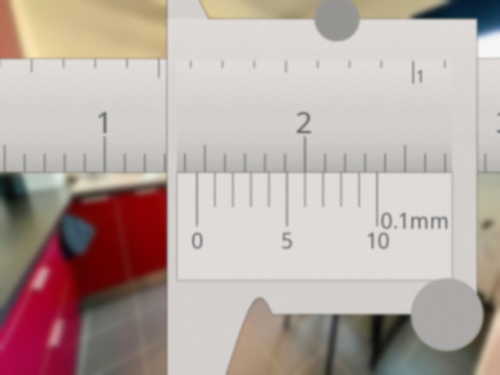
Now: 14.6
